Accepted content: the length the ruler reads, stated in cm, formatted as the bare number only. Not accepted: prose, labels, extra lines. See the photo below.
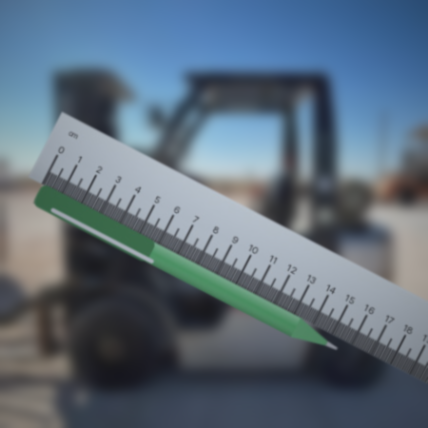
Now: 15.5
